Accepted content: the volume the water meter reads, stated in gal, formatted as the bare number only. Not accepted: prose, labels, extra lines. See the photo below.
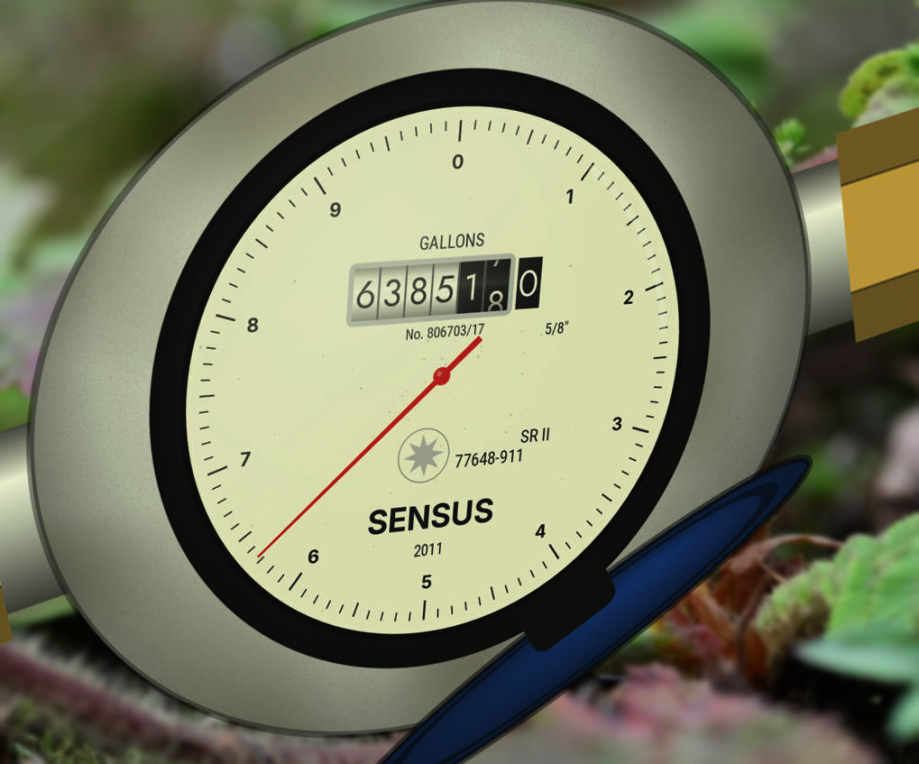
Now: 6385176.3
